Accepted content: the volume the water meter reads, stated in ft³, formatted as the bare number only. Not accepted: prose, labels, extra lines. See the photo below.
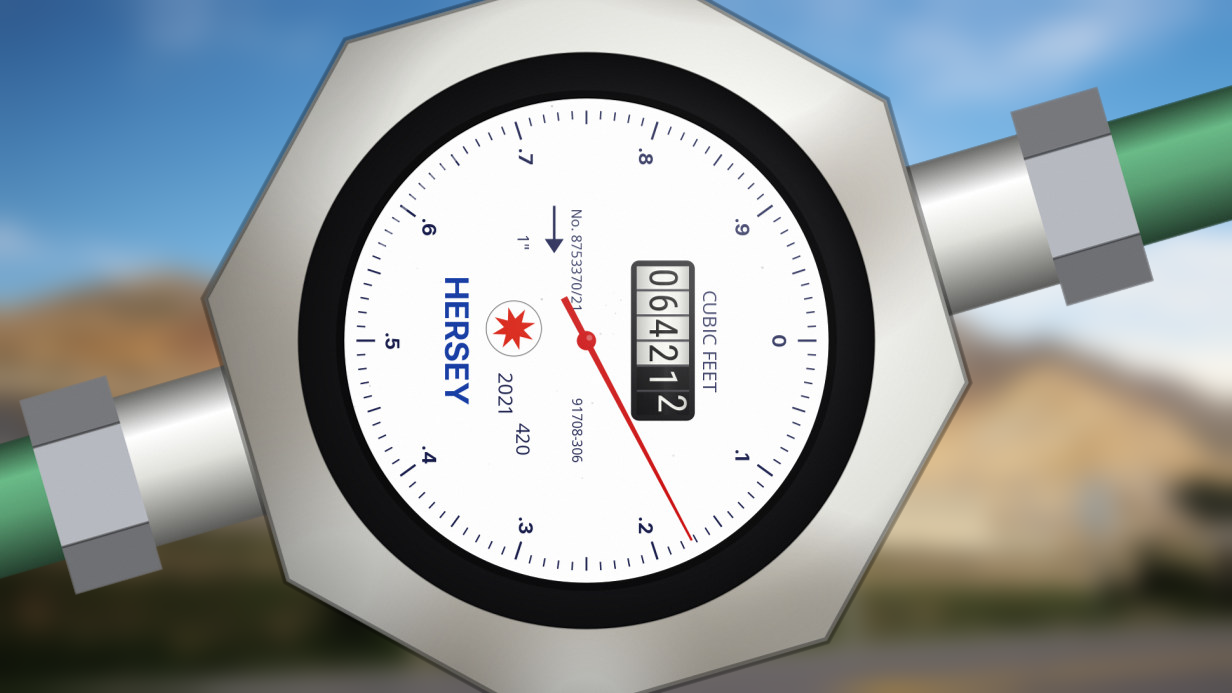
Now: 64212.17
